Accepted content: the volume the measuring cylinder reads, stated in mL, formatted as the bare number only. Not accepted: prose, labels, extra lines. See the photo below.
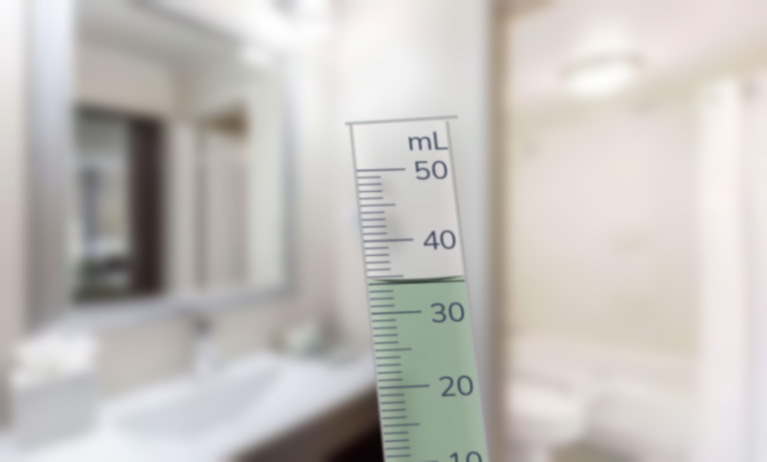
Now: 34
